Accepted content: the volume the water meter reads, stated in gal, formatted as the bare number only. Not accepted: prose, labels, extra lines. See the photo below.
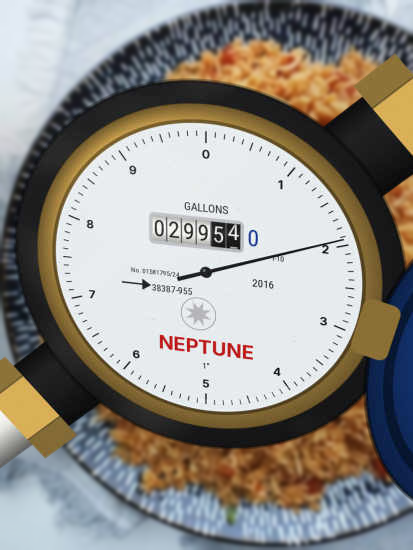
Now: 299541.9
